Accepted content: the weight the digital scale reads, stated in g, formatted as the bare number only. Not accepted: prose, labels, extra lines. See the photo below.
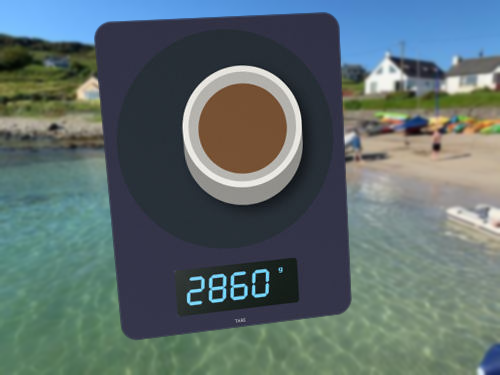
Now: 2860
